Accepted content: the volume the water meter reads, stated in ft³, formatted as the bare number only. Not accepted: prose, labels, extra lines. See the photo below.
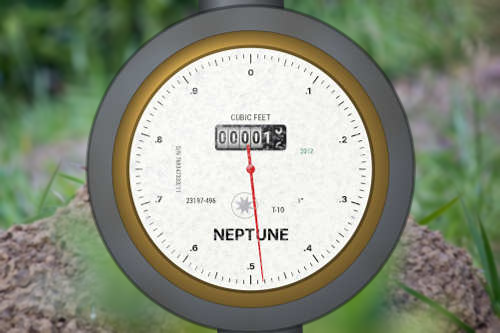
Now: 15.48
